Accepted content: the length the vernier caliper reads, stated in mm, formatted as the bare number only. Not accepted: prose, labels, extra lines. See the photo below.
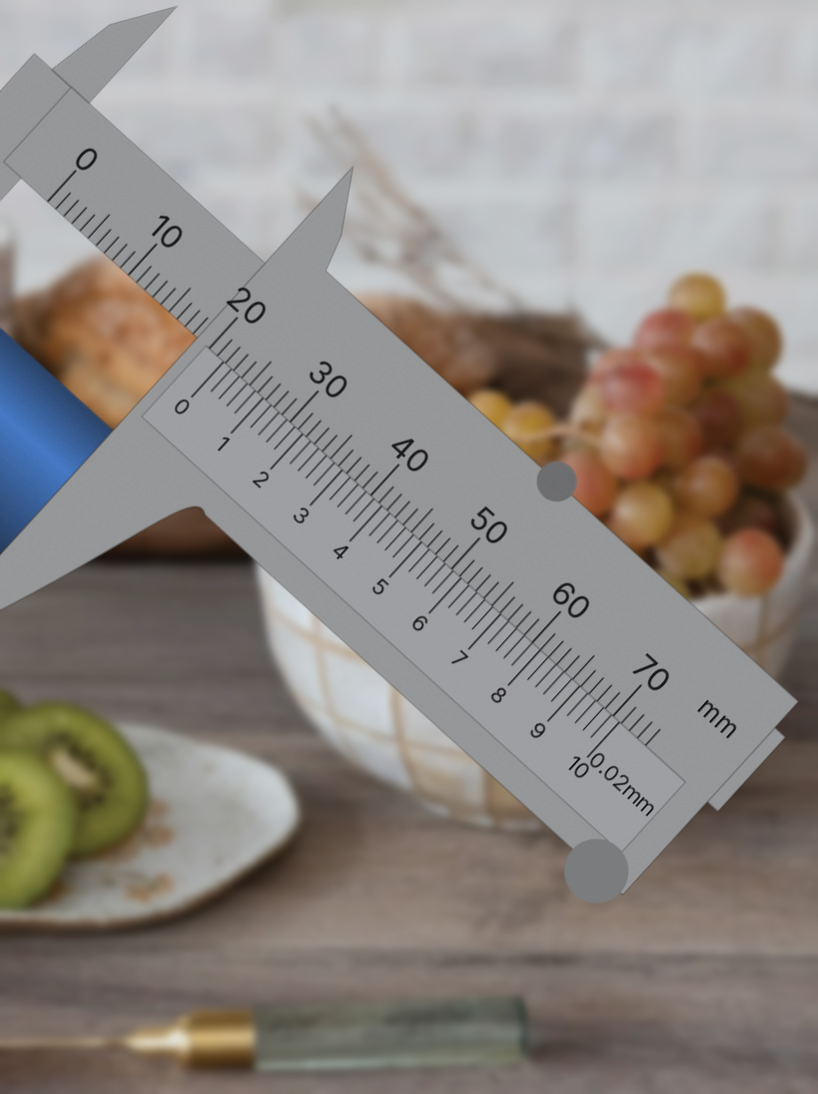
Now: 21.8
